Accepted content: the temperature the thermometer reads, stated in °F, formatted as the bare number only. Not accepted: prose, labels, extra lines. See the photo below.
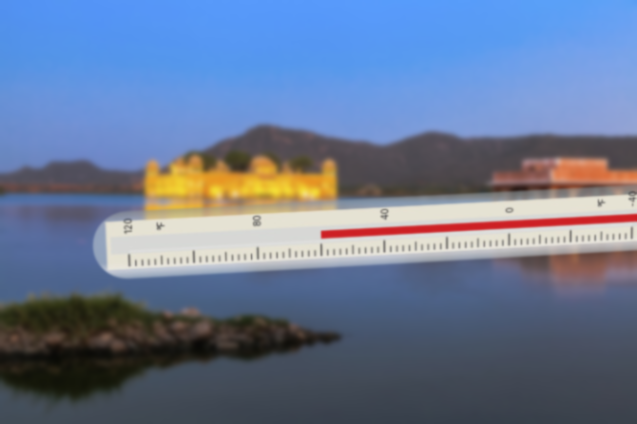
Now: 60
